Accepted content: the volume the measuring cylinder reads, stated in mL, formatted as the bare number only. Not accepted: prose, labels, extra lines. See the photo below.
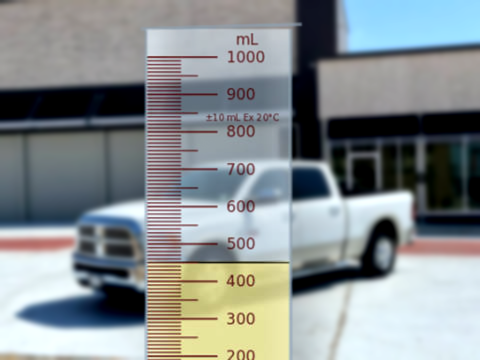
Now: 450
